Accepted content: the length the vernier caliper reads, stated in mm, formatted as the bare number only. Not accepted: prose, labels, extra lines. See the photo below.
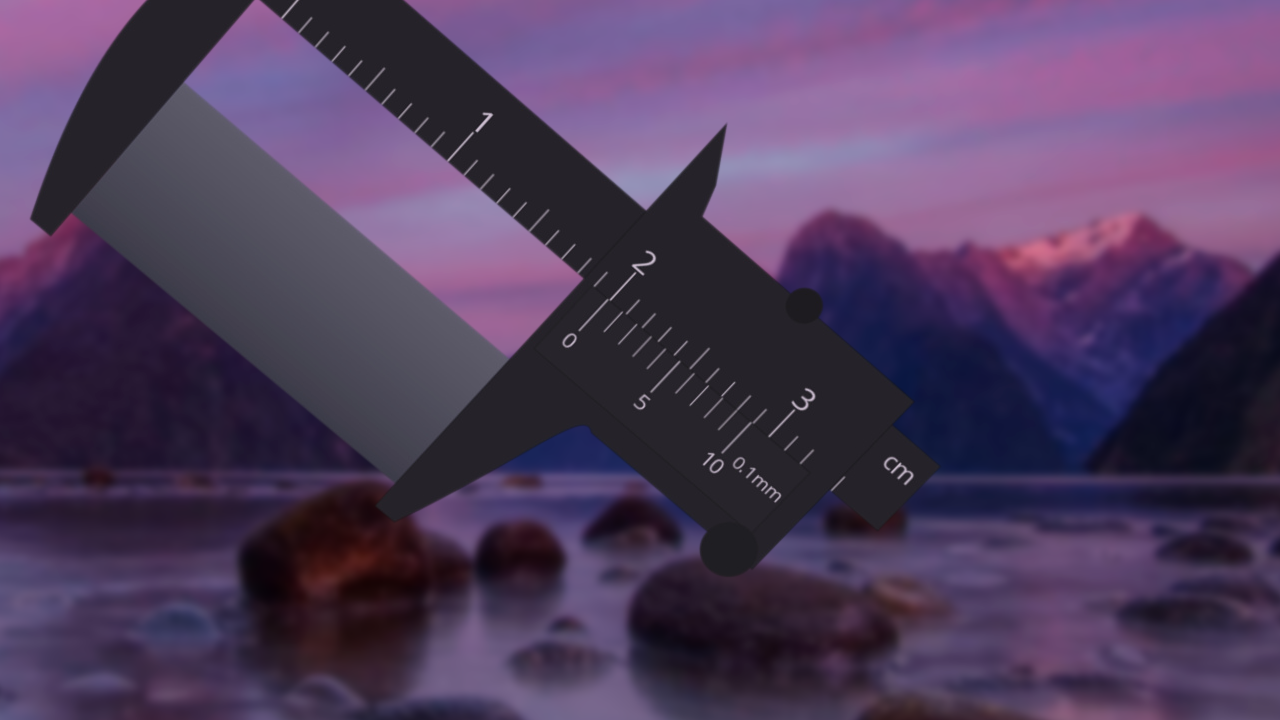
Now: 19.9
